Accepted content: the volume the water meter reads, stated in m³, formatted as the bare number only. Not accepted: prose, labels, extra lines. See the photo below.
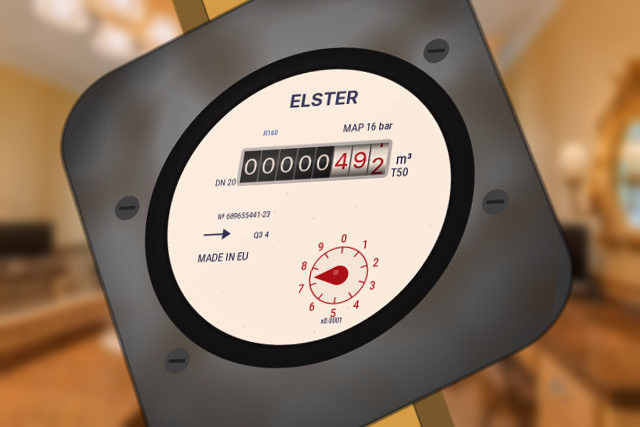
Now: 0.4917
